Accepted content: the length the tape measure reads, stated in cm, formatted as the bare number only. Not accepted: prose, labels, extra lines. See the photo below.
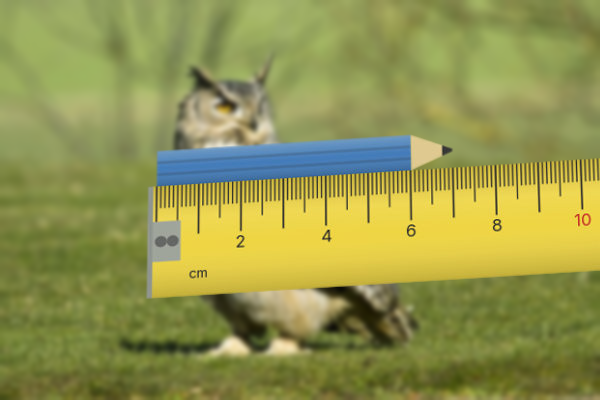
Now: 7
